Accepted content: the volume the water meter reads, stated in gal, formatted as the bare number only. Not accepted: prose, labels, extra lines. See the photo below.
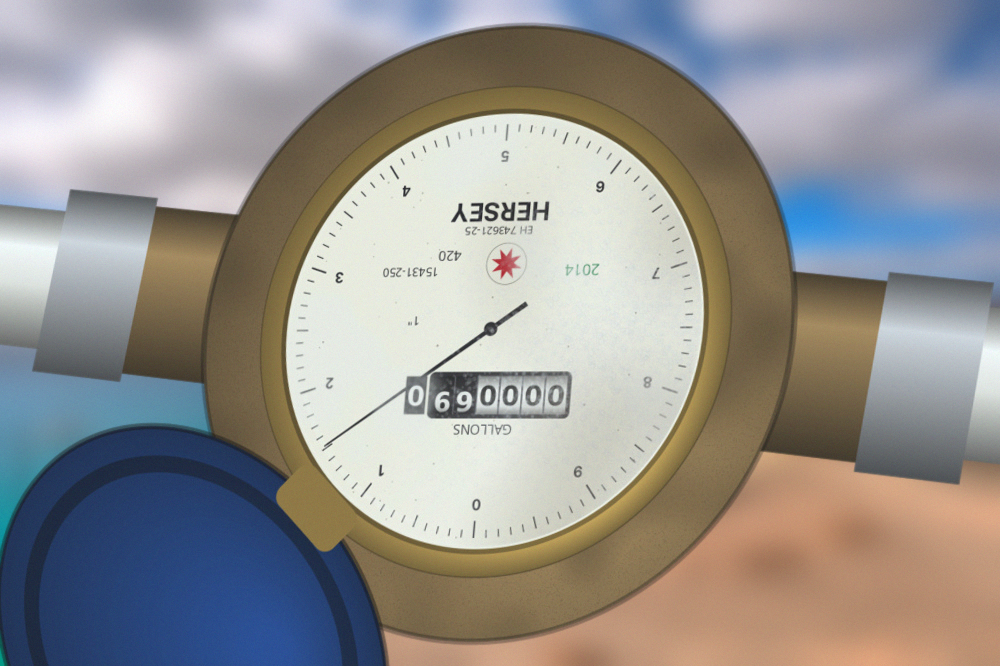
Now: 691.5
